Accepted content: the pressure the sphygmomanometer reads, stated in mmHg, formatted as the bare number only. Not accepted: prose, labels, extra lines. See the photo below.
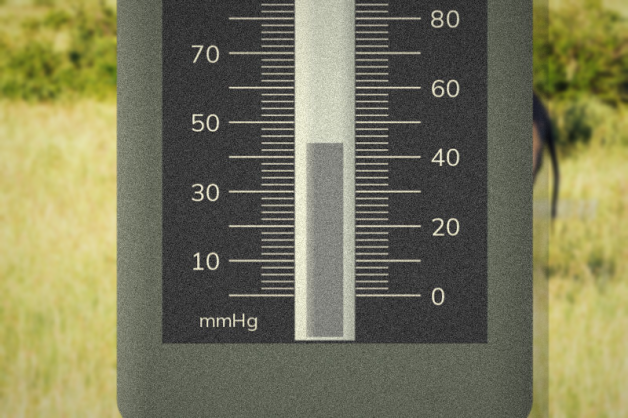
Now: 44
